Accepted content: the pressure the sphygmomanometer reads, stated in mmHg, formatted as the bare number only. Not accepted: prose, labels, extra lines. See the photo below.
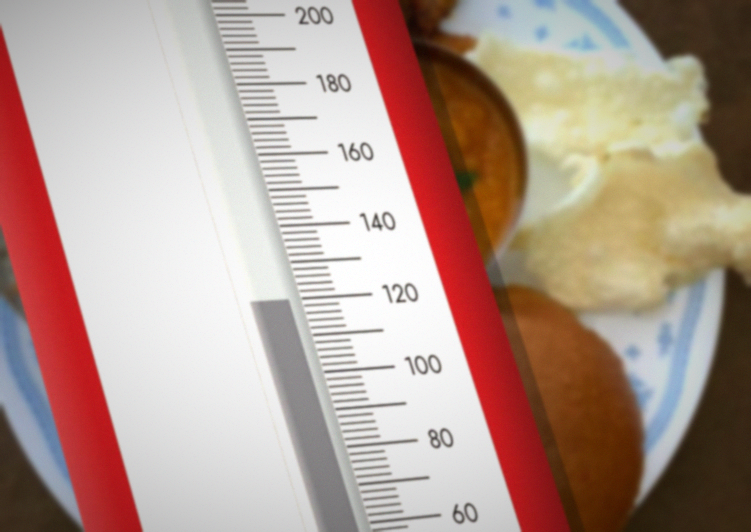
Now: 120
